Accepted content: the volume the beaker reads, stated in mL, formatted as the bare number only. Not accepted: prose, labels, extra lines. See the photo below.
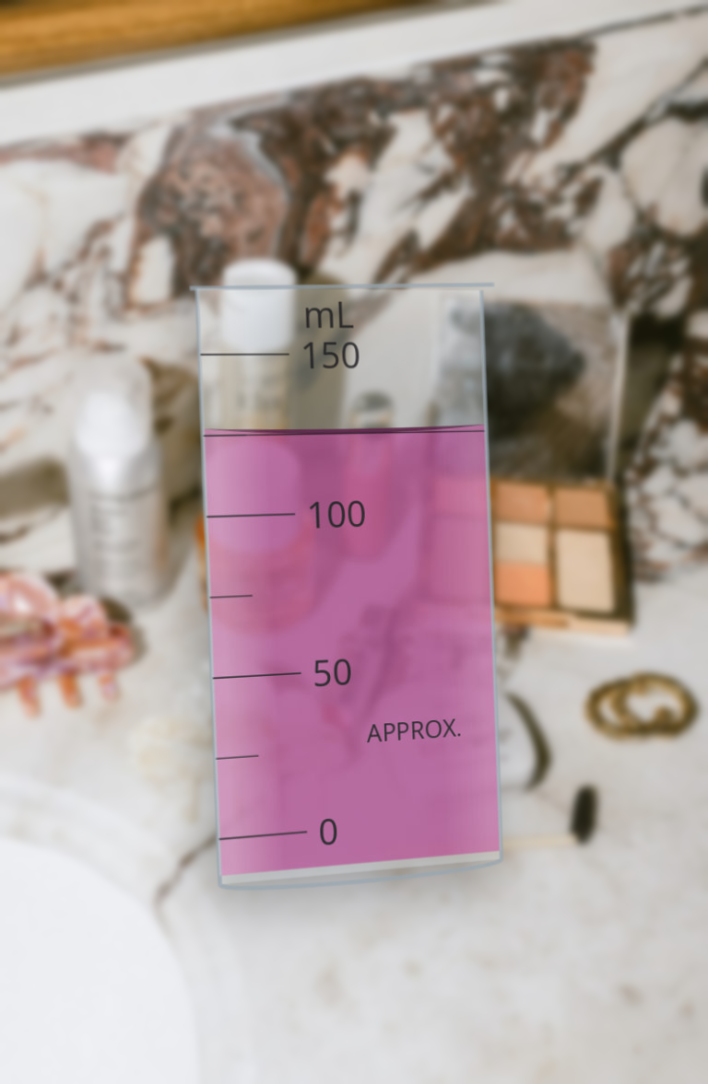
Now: 125
